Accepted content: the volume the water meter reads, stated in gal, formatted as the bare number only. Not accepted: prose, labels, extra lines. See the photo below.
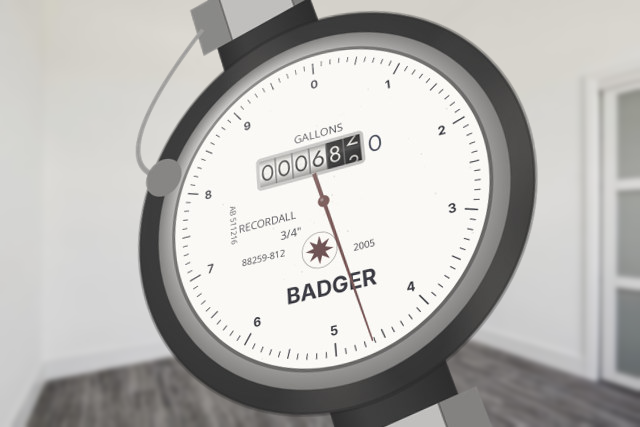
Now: 6824.6
